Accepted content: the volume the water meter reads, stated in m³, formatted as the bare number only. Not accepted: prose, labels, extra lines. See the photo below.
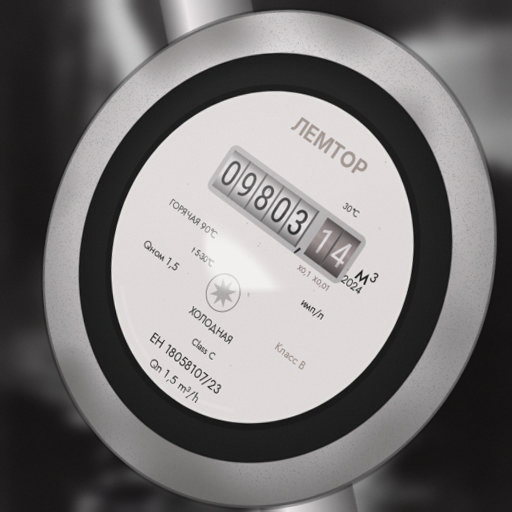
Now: 9803.14
